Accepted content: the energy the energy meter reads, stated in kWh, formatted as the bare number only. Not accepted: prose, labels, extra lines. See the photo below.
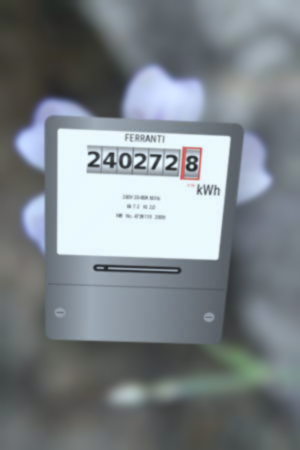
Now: 240272.8
